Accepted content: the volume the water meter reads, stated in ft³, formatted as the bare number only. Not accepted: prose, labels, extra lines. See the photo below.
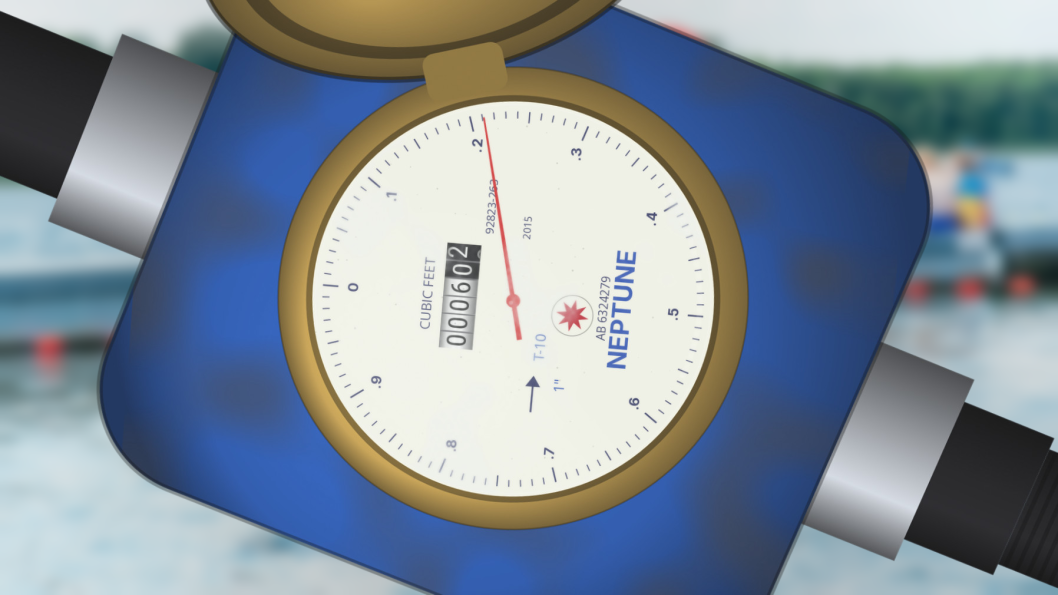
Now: 602.21
